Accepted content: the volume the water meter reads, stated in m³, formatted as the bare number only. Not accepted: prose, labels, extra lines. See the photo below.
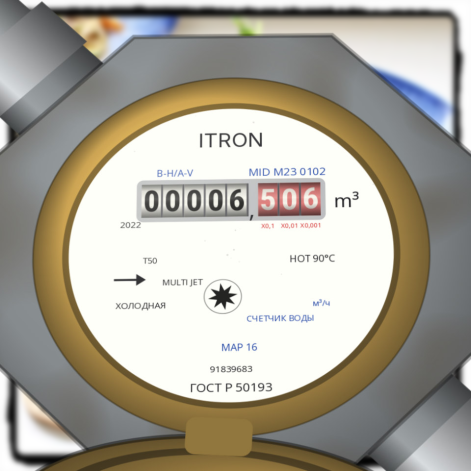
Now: 6.506
